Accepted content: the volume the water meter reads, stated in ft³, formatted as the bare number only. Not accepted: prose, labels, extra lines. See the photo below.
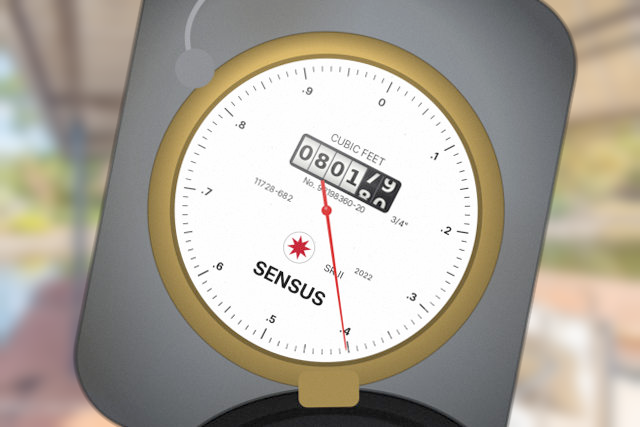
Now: 80179.40
